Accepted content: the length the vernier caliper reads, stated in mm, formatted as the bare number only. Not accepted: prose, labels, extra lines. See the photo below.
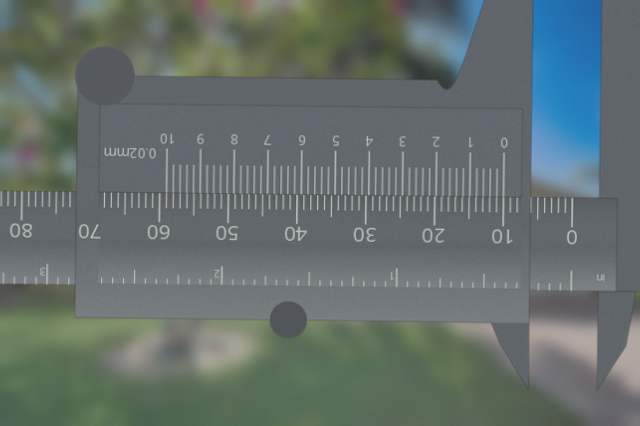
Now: 10.0
